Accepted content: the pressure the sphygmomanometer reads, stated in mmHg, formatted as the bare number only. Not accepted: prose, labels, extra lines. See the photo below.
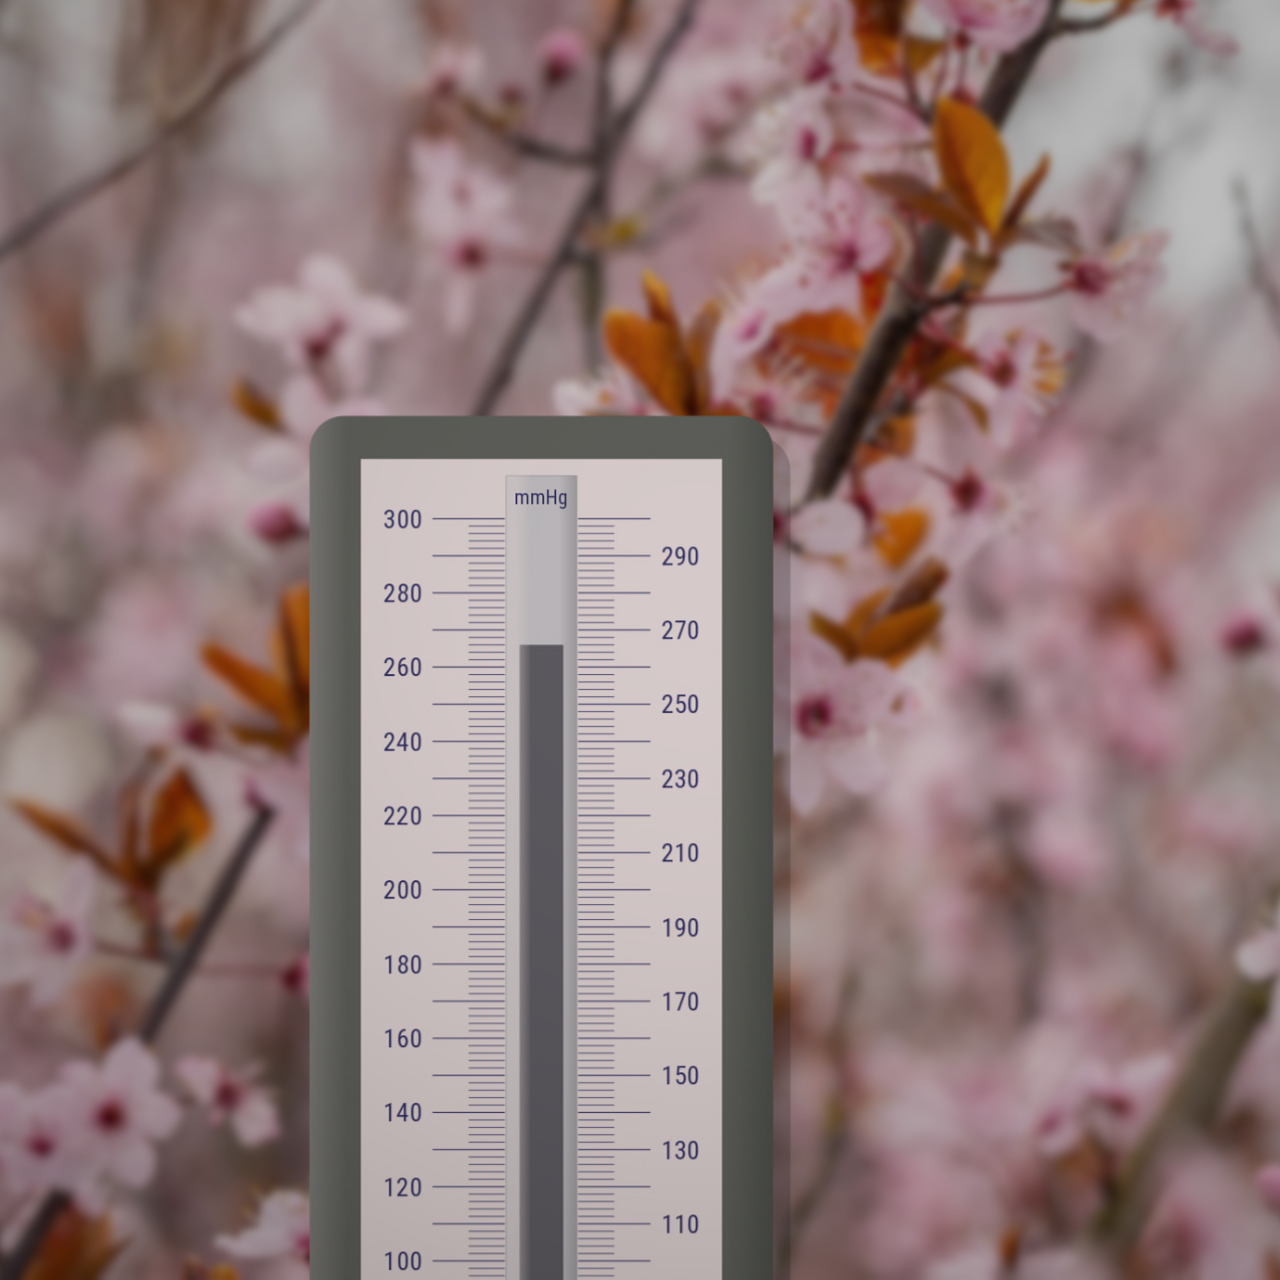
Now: 266
